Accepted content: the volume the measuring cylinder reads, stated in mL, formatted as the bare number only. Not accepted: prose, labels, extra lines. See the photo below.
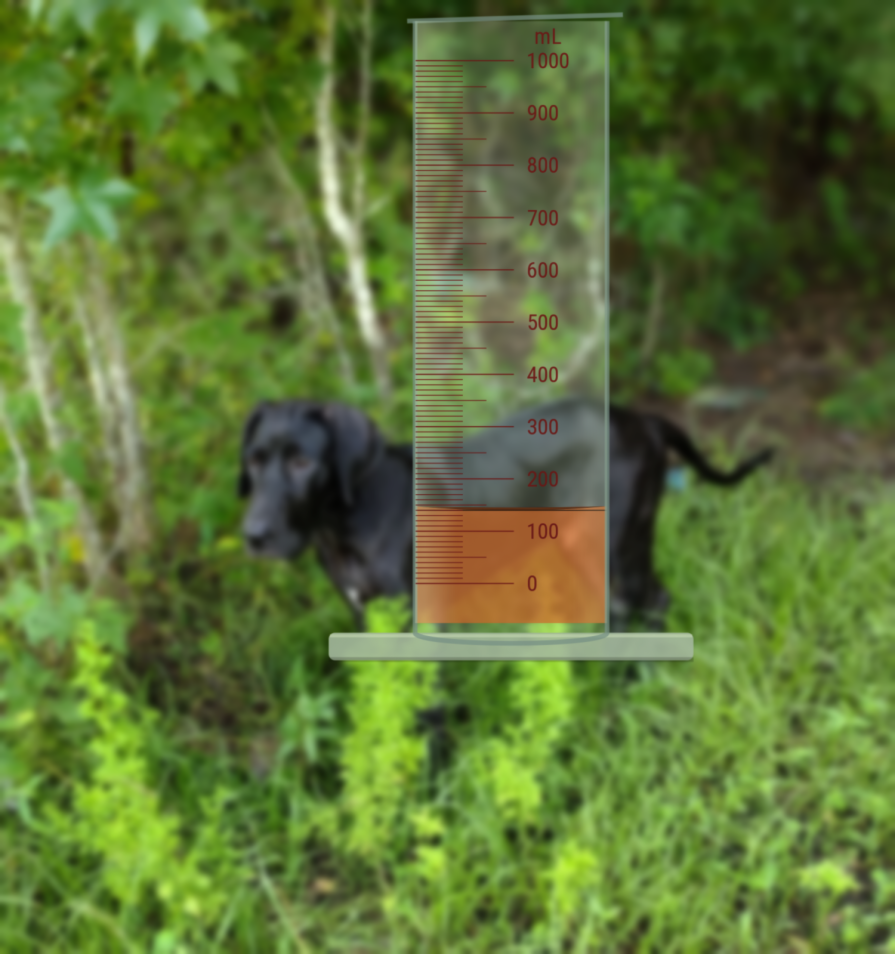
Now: 140
